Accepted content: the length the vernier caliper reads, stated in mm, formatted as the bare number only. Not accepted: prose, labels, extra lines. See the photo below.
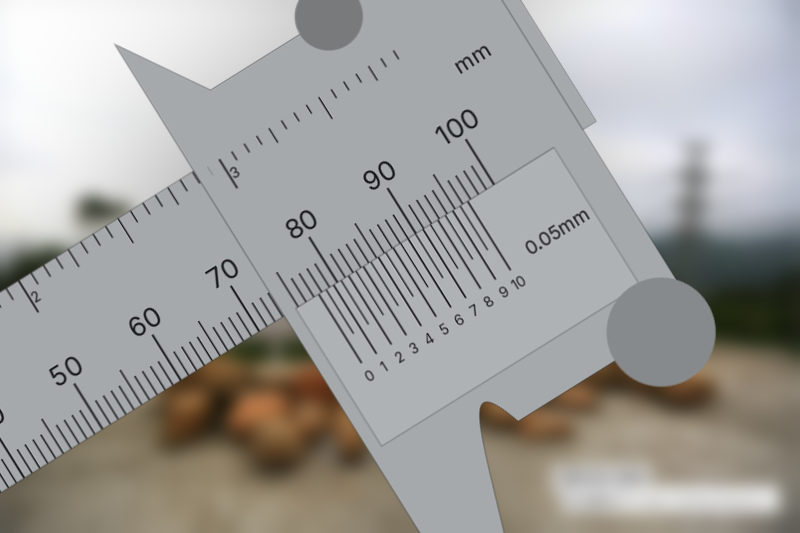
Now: 77.6
